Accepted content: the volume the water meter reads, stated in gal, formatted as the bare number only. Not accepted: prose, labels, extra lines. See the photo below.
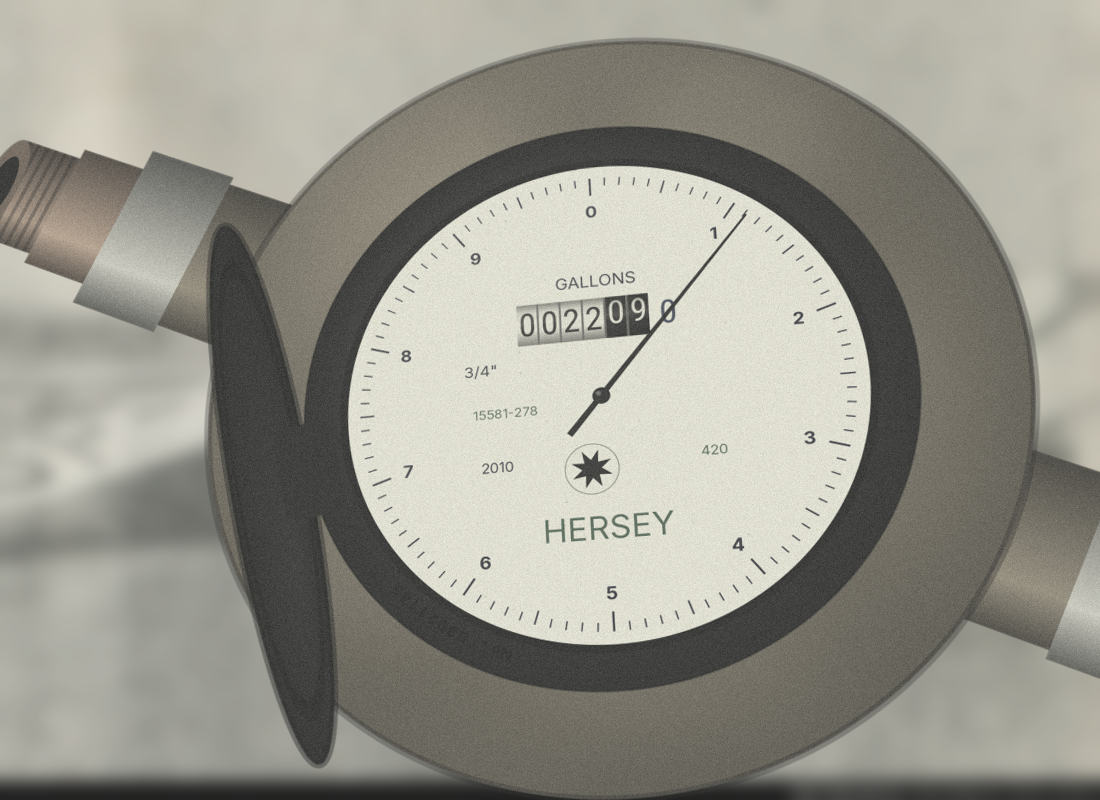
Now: 22091.1
